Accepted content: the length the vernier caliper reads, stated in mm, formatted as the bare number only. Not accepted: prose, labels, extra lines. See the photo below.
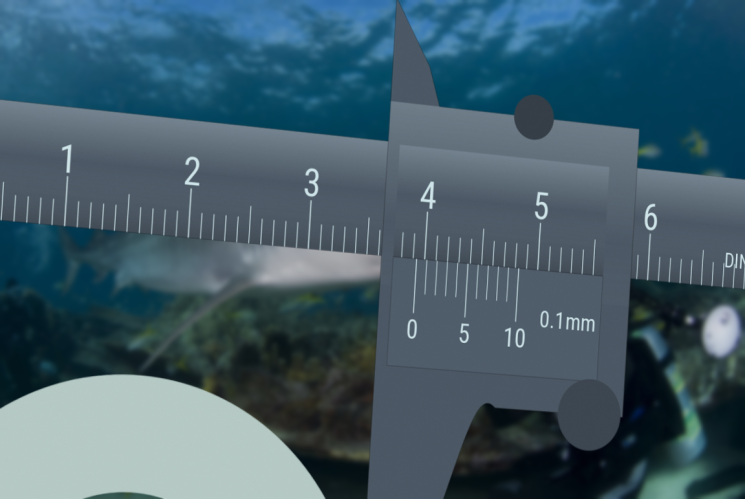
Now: 39.3
